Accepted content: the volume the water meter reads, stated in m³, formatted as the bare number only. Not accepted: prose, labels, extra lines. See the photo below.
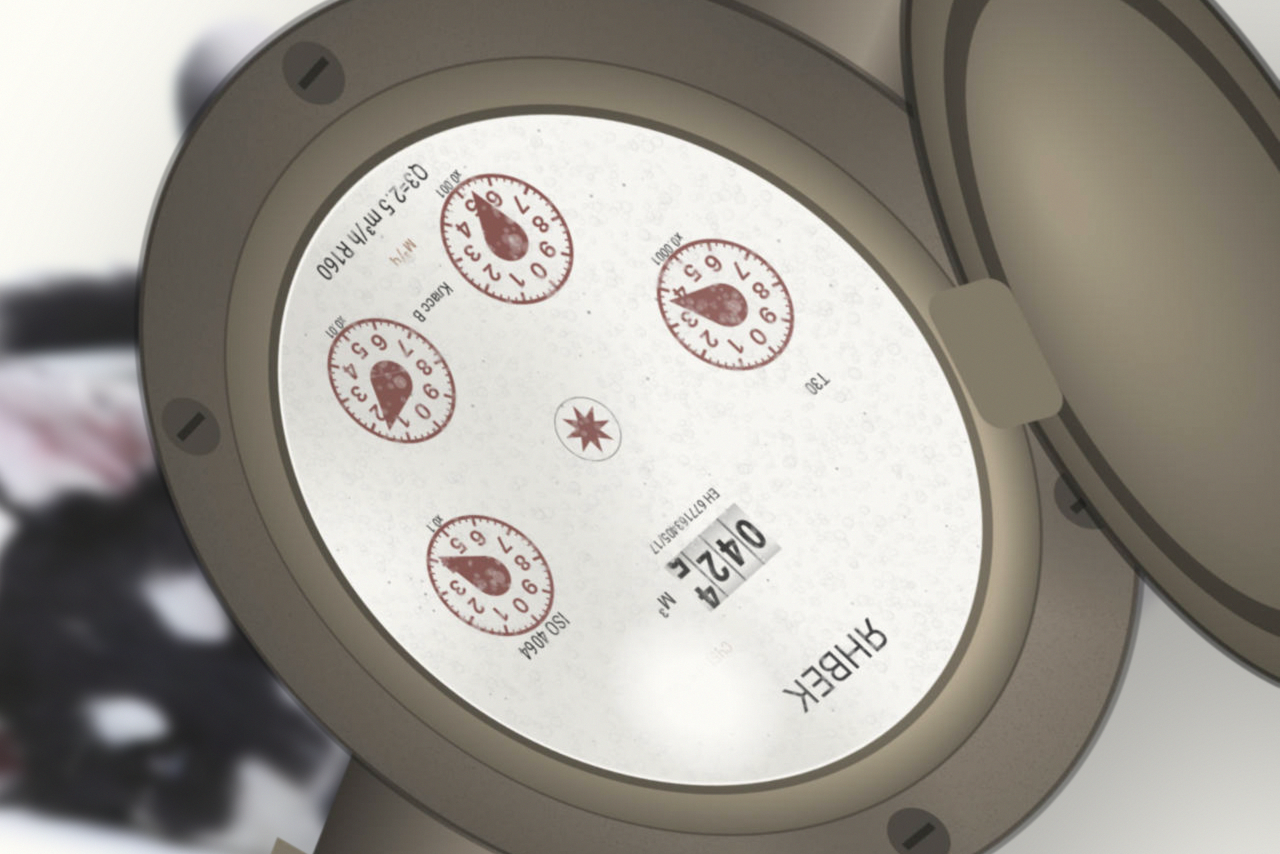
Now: 424.4153
